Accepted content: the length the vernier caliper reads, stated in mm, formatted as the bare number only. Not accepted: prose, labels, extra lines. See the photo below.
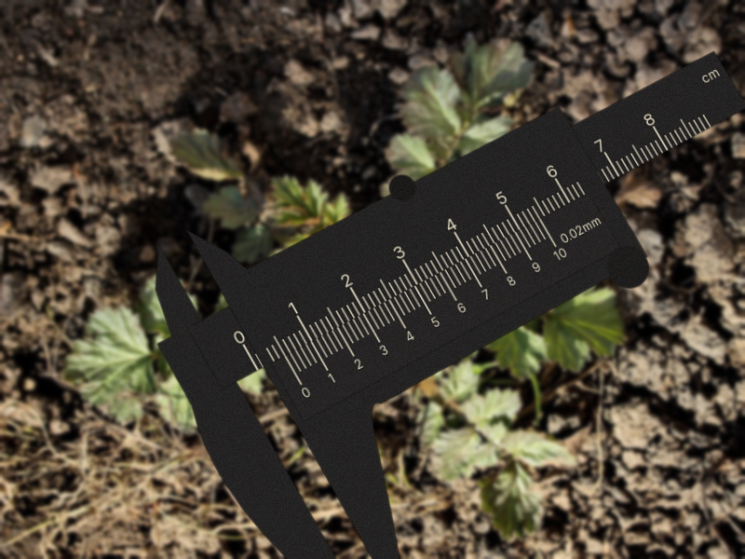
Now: 5.0
